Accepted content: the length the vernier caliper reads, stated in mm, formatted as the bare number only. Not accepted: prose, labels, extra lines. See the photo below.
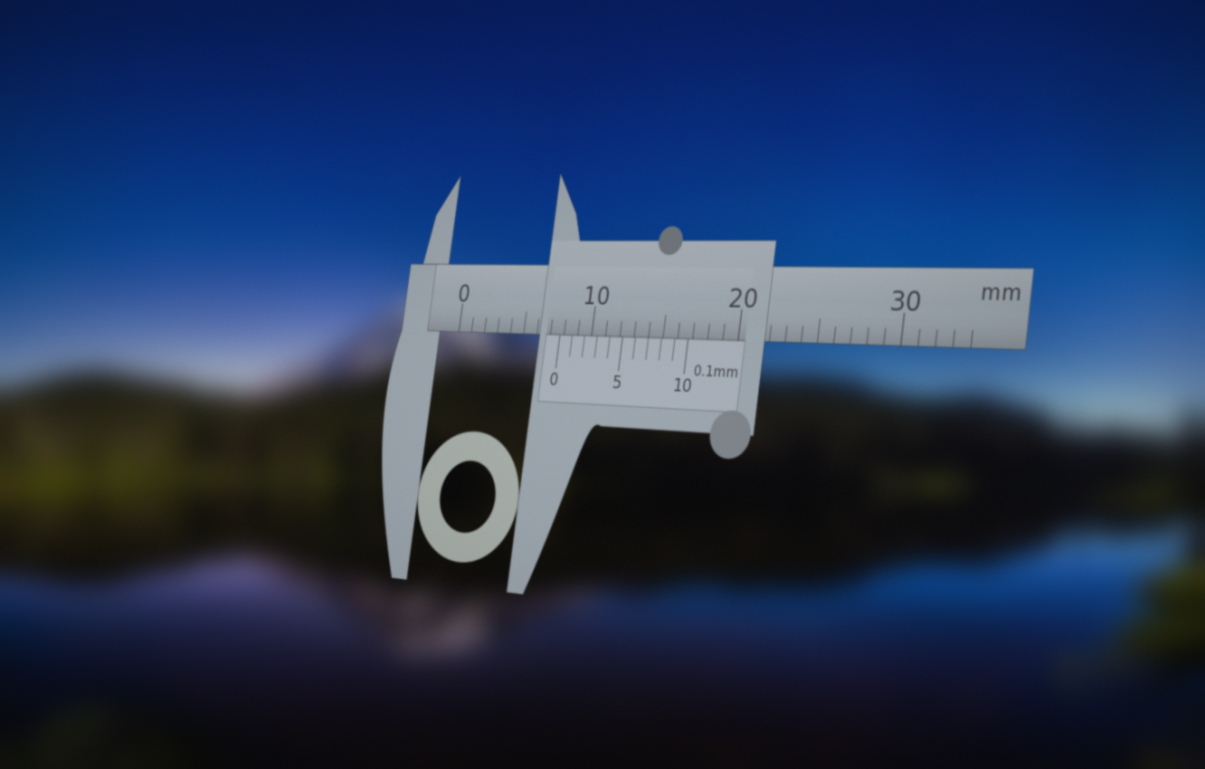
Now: 7.7
